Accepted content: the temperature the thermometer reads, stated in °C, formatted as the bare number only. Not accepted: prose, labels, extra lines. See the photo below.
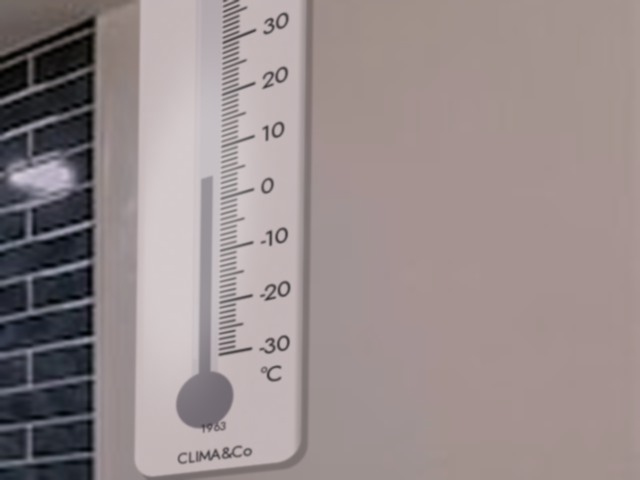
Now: 5
